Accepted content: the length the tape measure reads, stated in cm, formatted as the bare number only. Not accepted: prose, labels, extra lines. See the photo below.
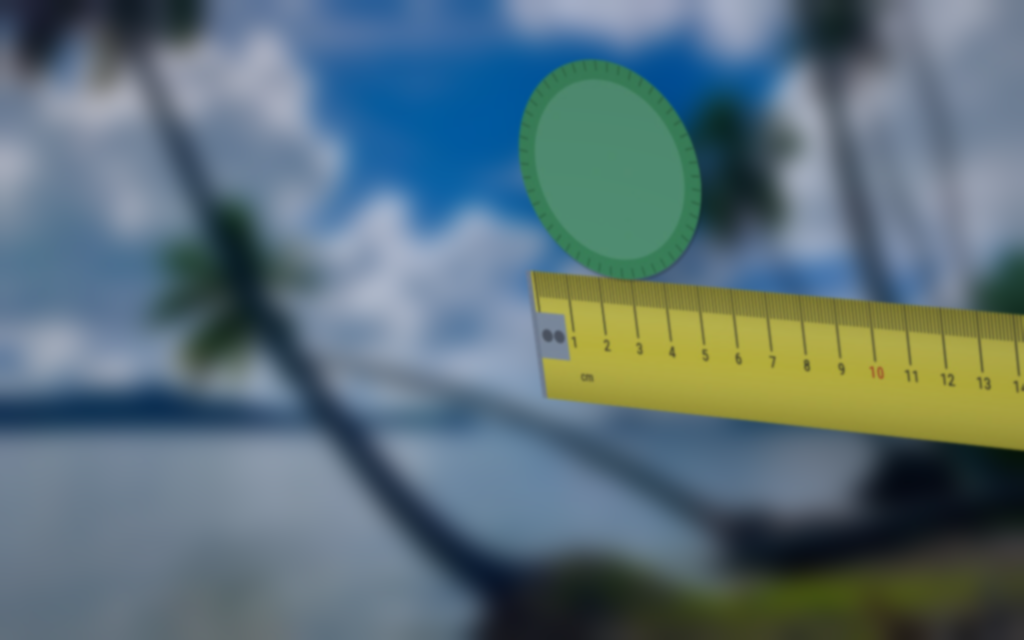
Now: 5.5
